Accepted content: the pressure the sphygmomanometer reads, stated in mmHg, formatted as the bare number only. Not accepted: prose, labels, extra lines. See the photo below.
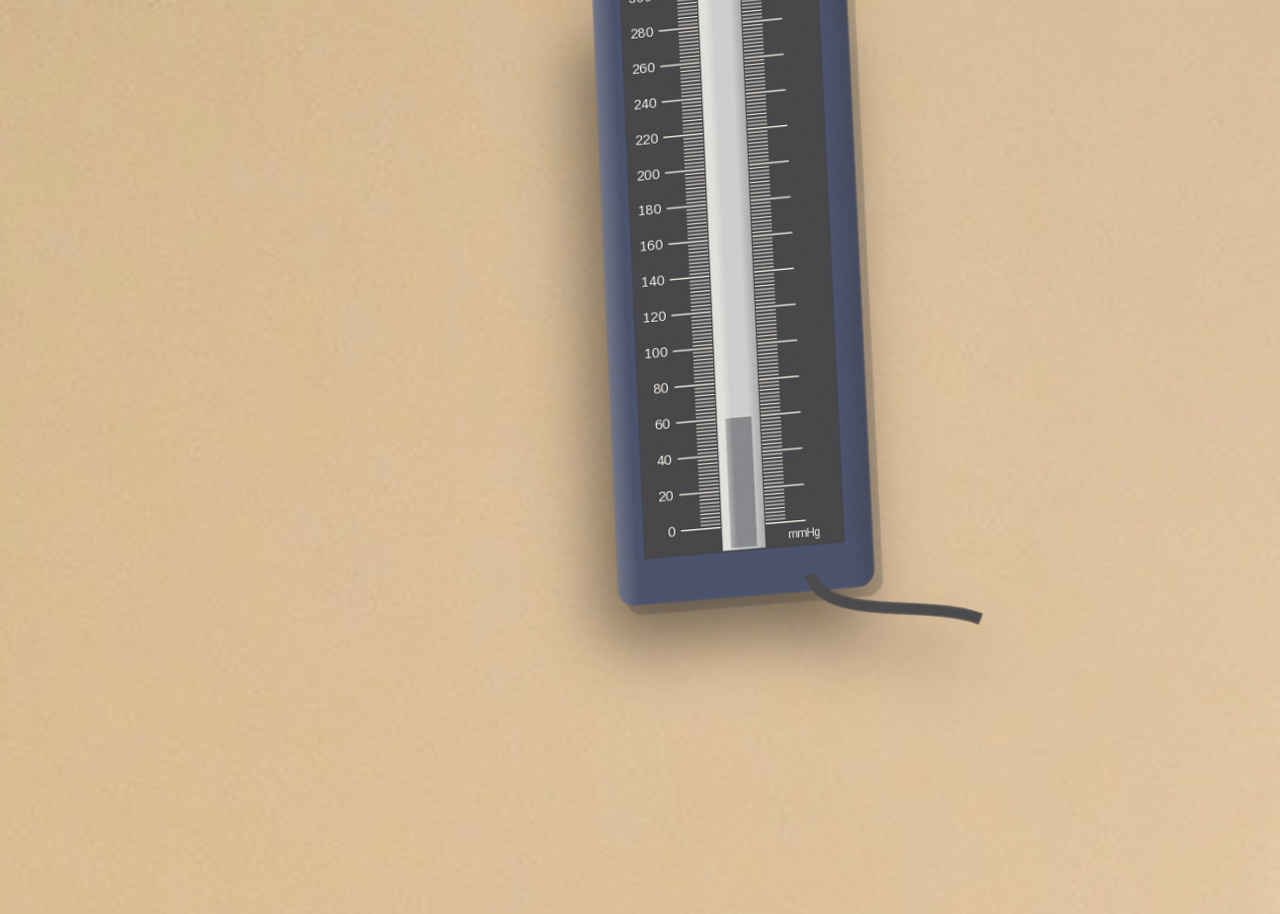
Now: 60
